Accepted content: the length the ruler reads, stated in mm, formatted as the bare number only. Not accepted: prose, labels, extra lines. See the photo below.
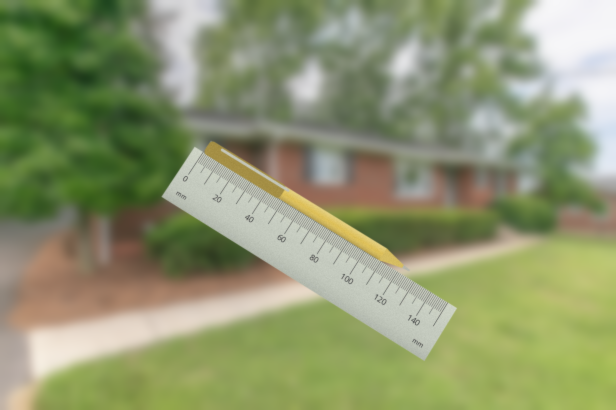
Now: 125
